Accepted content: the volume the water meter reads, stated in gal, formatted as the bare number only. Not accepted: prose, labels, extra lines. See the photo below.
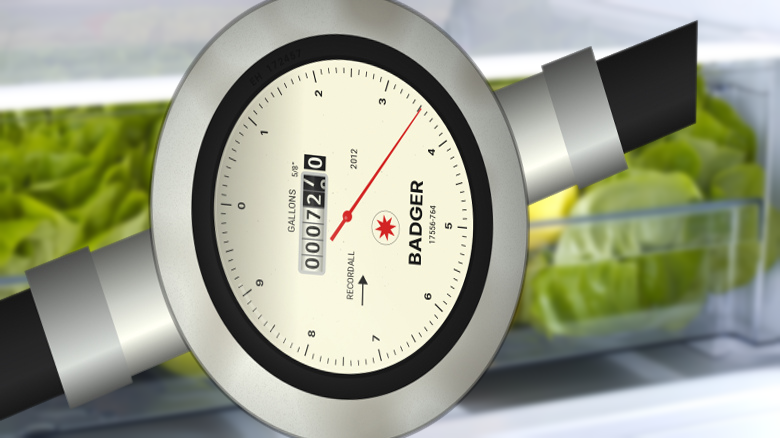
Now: 7273.5
